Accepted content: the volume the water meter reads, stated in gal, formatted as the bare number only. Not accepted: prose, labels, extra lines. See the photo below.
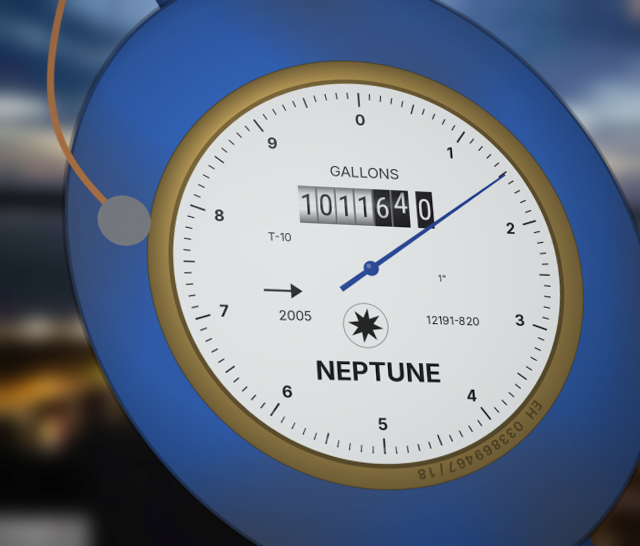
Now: 1011641.5
